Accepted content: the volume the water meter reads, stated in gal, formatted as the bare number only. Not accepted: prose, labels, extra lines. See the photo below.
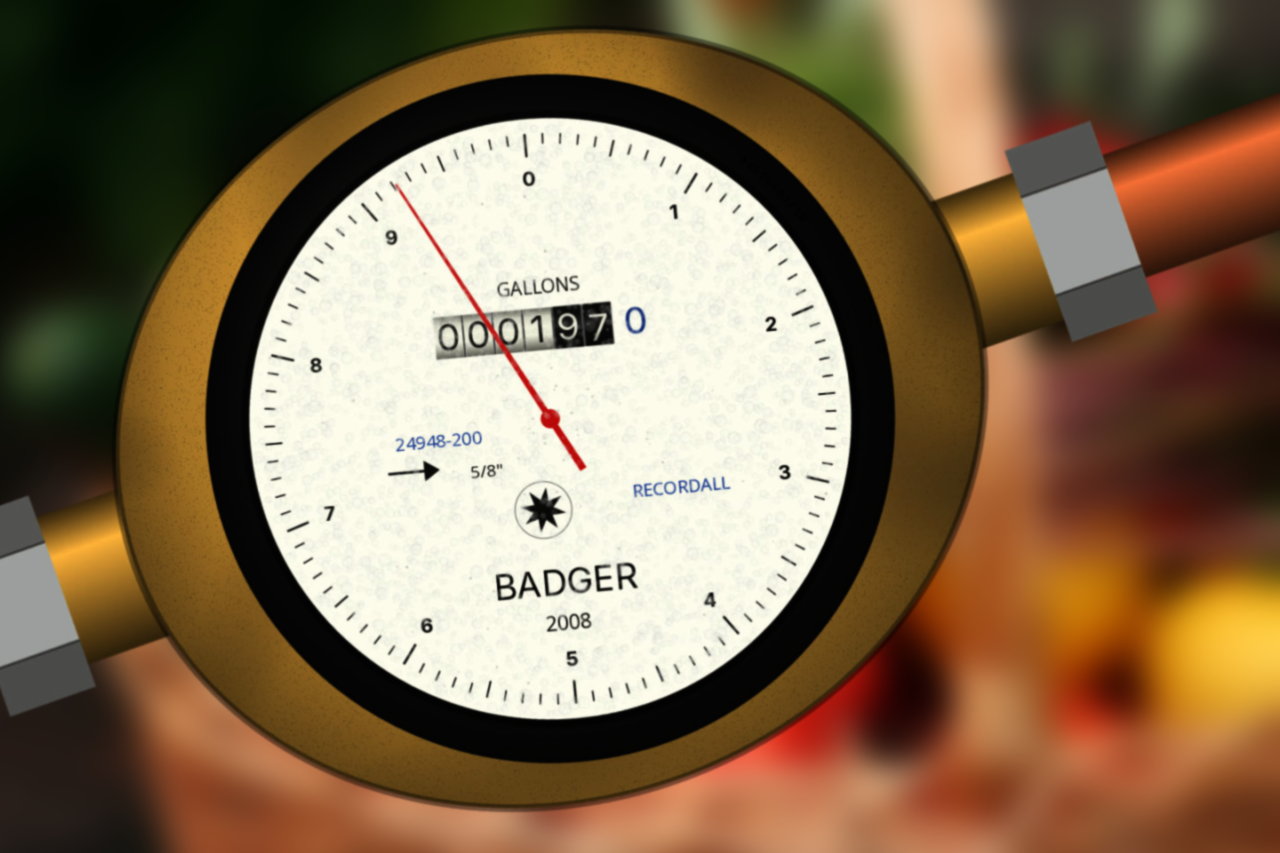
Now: 1969.2
